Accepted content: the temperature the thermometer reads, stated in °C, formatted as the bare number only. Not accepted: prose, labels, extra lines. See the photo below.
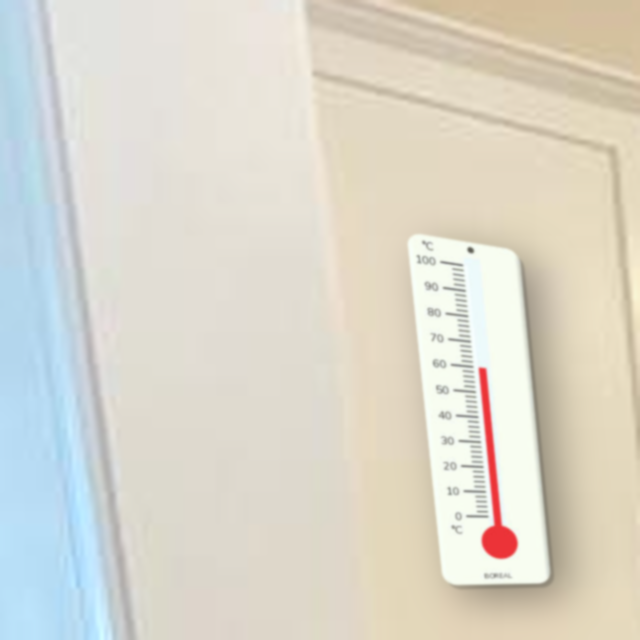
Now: 60
